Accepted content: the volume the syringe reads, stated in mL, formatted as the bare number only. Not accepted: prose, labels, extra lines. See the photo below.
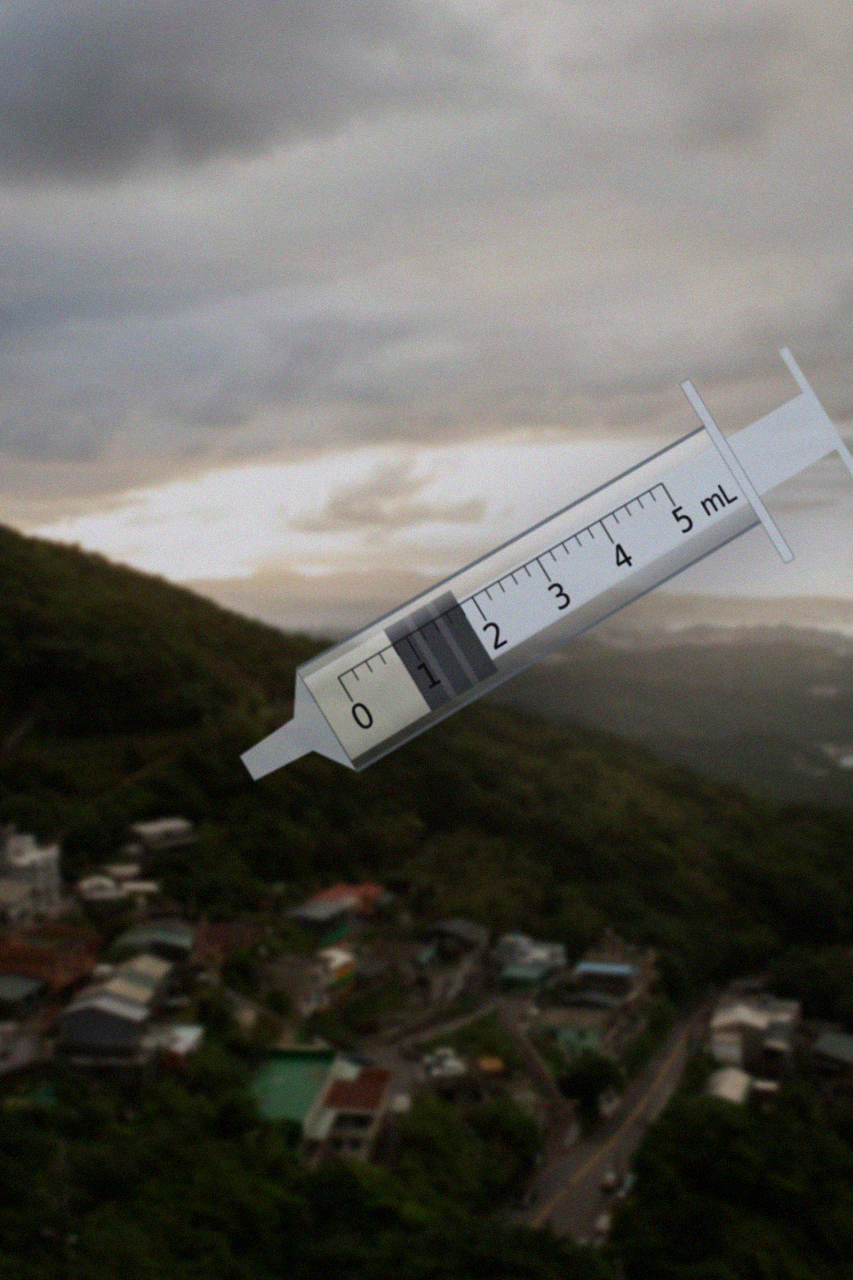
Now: 0.8
